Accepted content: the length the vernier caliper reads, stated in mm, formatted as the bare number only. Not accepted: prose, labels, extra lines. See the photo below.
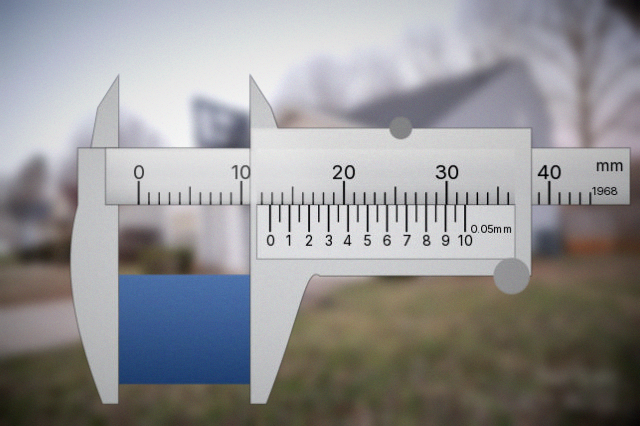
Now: 12.8
